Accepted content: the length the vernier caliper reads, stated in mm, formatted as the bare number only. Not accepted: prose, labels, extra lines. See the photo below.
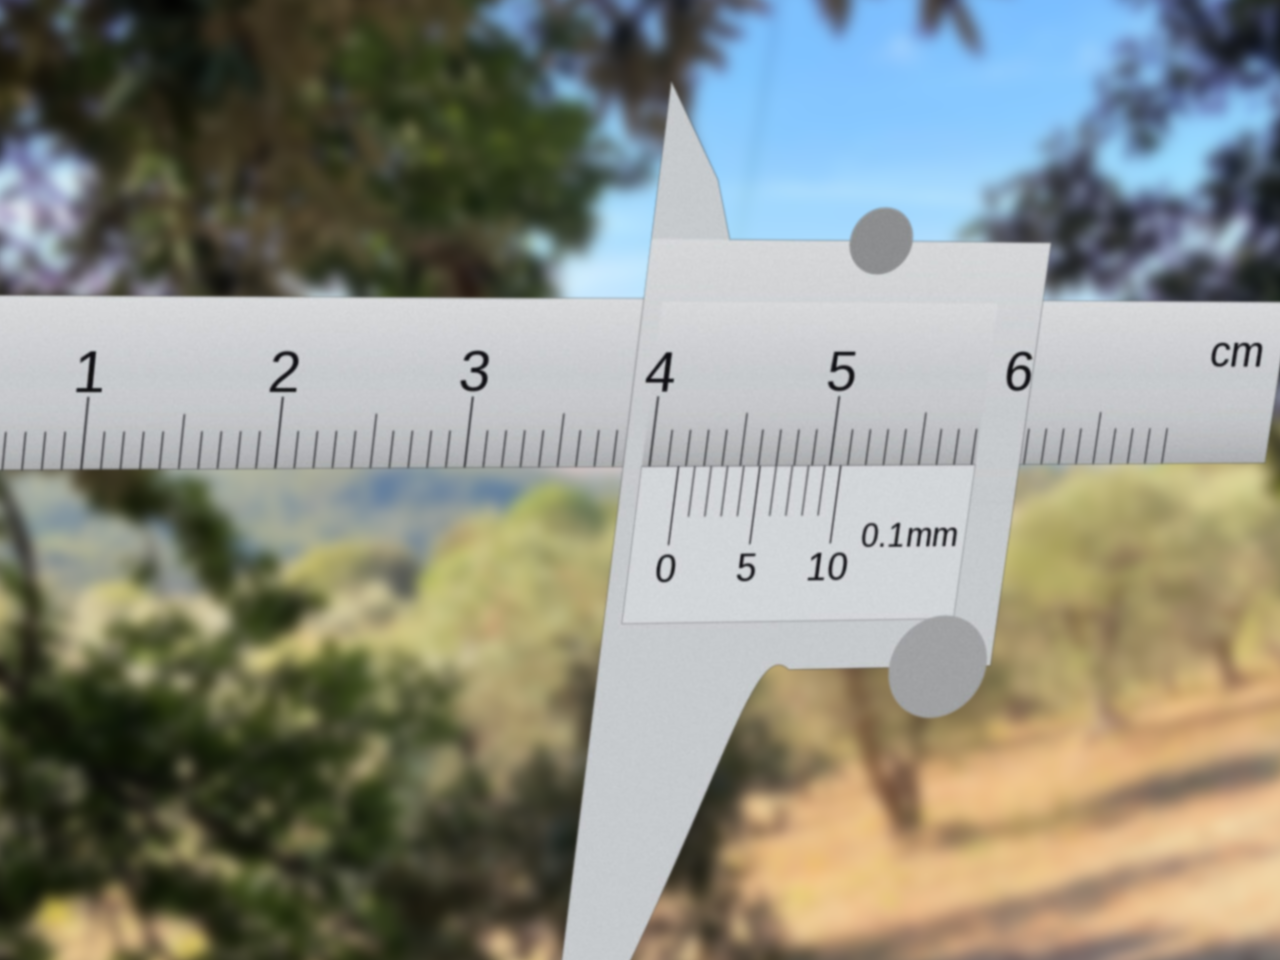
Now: 41.6
